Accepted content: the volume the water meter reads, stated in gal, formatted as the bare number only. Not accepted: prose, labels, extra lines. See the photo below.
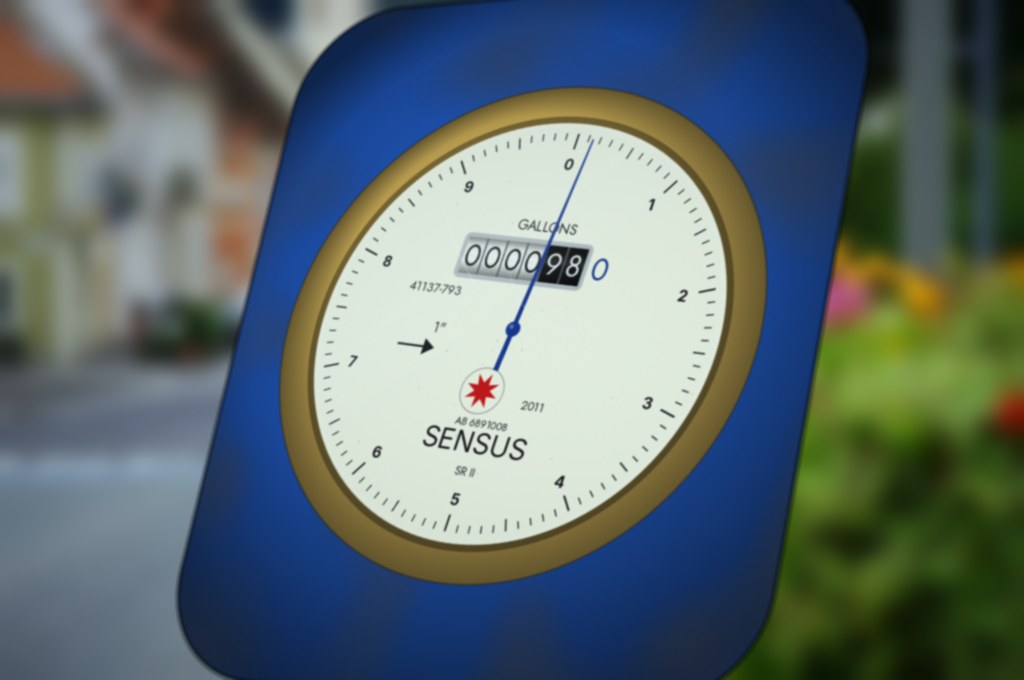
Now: 980.1
